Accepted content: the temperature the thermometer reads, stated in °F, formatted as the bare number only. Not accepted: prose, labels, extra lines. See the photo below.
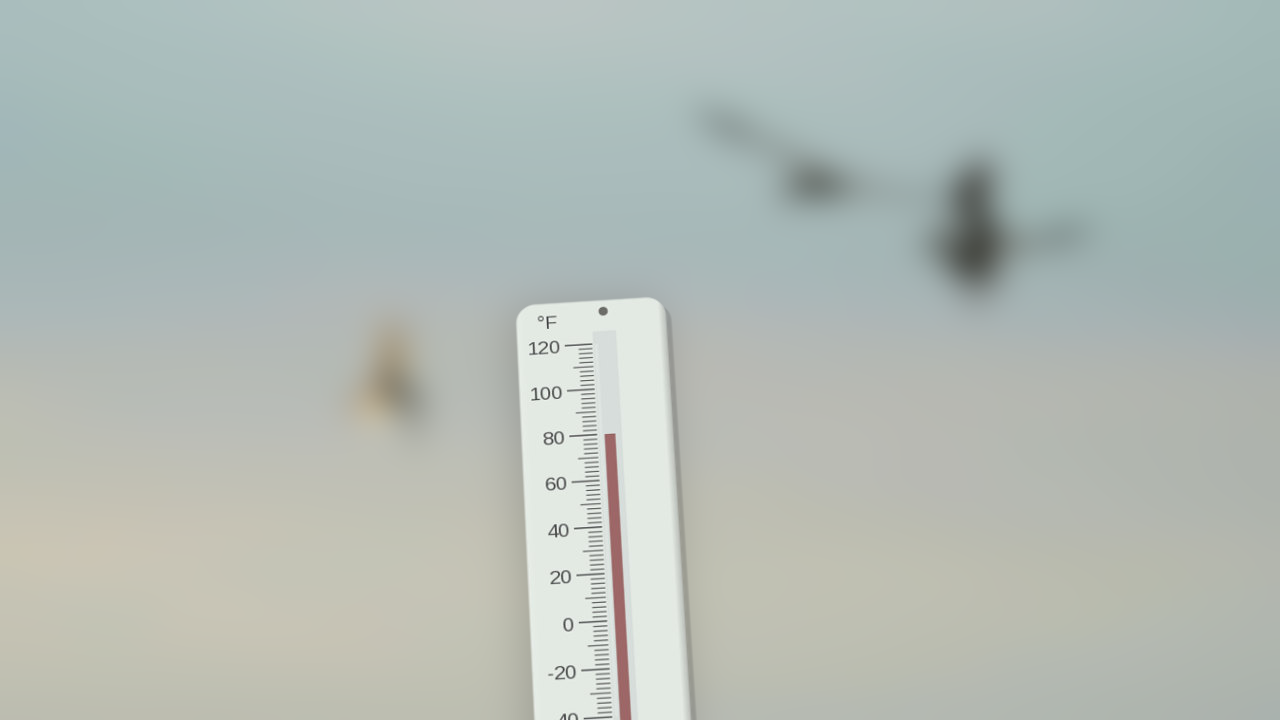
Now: 80
